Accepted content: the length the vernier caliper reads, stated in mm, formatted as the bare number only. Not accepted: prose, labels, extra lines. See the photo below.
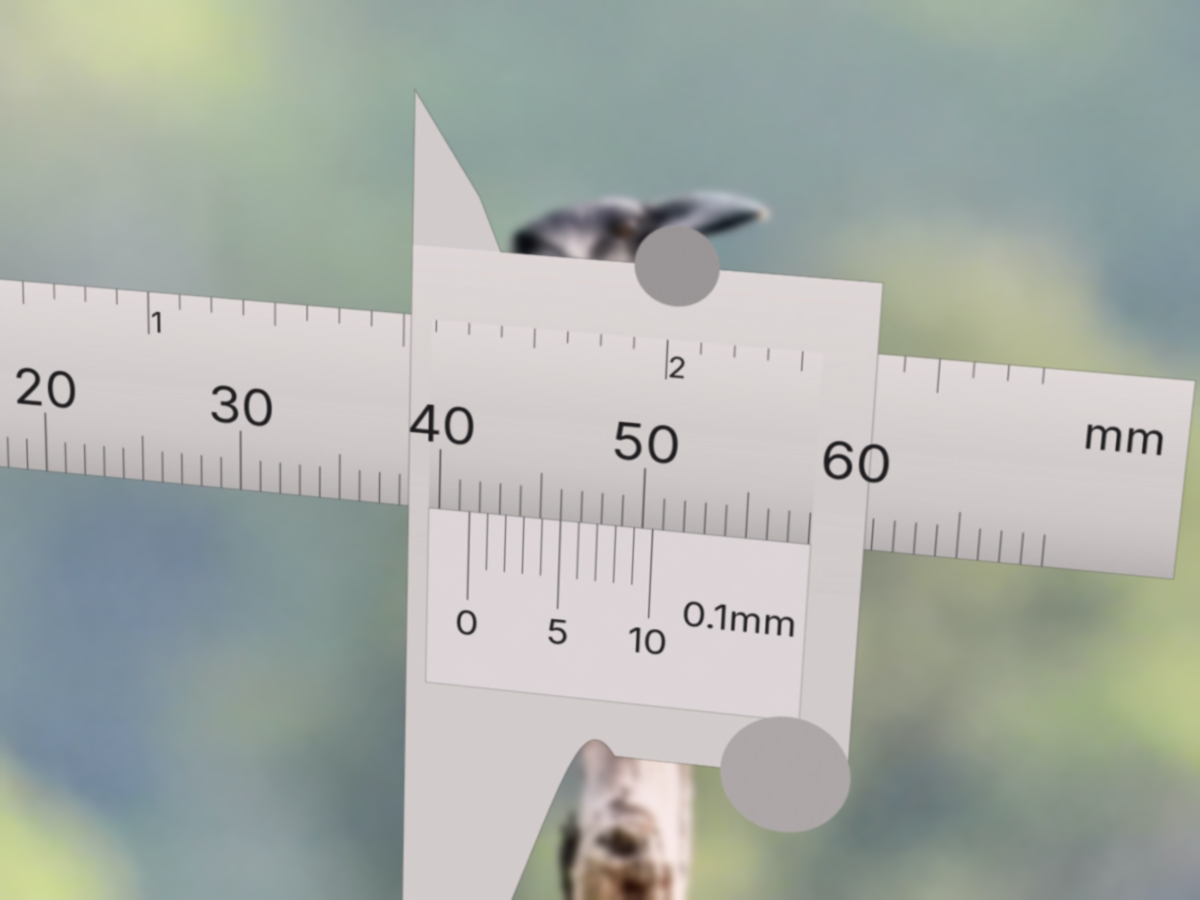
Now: 41.5
